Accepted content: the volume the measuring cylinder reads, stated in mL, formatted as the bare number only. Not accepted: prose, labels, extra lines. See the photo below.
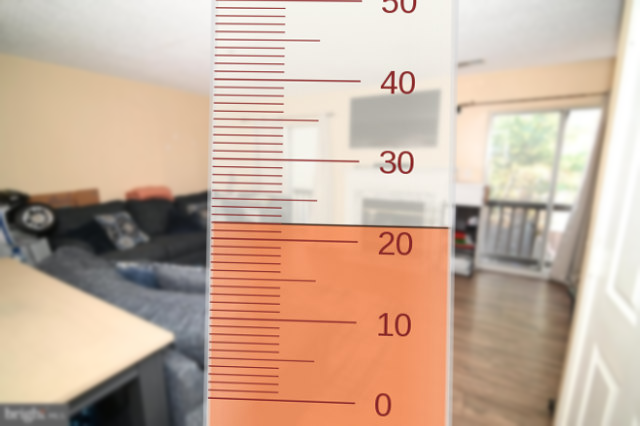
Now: 22
